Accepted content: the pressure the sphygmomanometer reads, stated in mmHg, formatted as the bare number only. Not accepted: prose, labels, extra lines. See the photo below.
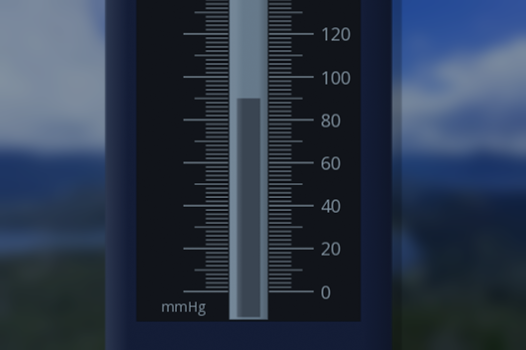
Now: 90
